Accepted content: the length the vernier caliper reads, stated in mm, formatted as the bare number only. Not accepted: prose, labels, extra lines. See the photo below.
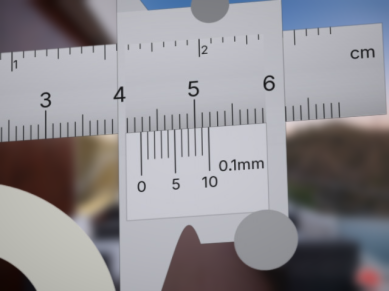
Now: 42.8
